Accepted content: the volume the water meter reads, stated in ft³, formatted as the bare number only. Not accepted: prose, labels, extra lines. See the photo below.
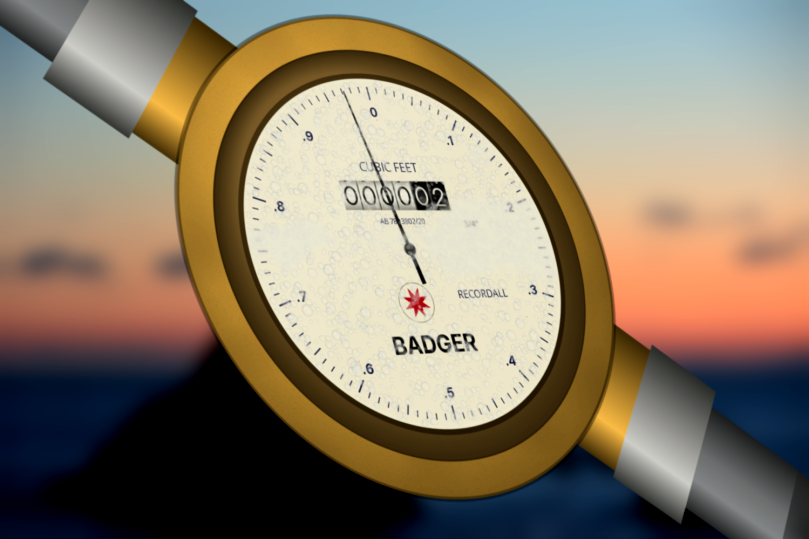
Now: 1.97
